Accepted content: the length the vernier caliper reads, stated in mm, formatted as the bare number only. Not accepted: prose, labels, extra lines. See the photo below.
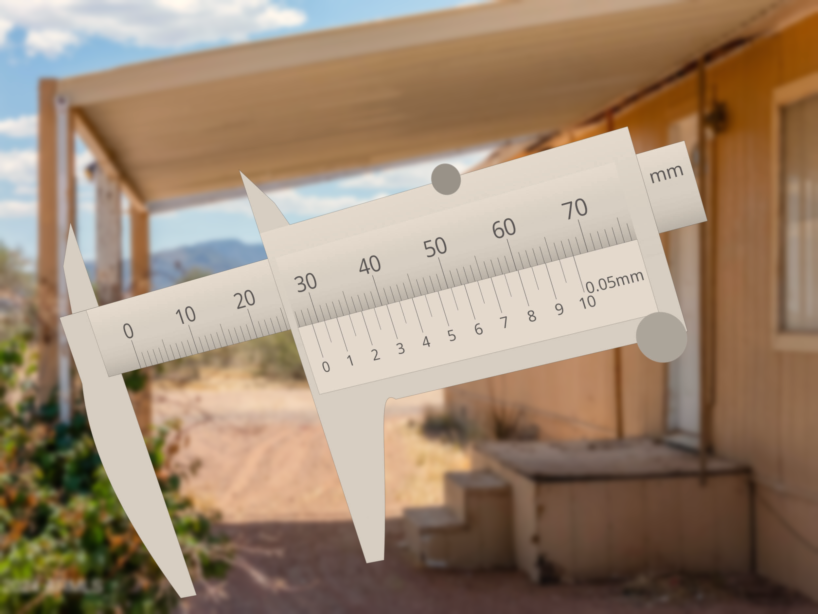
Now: 29.0
